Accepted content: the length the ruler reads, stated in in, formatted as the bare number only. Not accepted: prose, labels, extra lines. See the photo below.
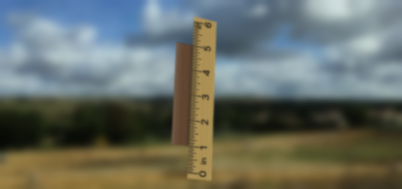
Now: 4
